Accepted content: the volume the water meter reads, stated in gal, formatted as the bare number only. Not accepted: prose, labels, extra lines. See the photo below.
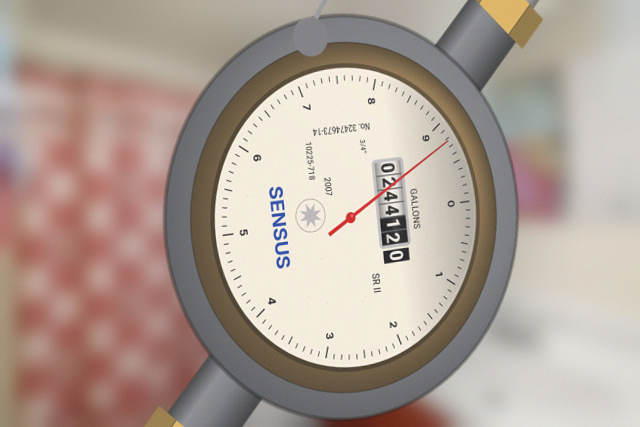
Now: 244119.2
